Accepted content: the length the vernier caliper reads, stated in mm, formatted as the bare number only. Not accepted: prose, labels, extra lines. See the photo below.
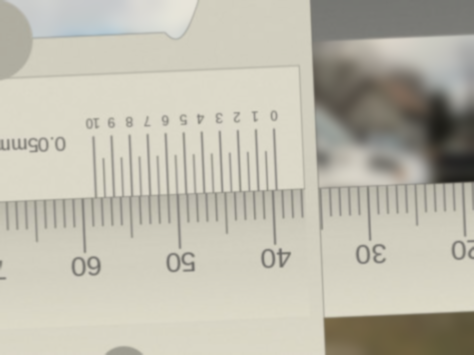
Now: 39.6
